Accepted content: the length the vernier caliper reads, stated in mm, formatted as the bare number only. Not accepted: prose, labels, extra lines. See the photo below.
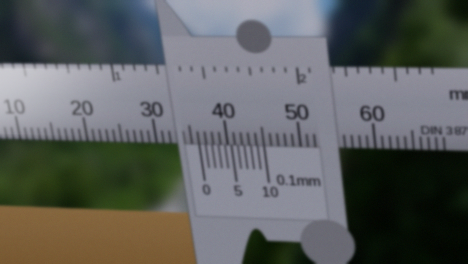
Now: 36.0
